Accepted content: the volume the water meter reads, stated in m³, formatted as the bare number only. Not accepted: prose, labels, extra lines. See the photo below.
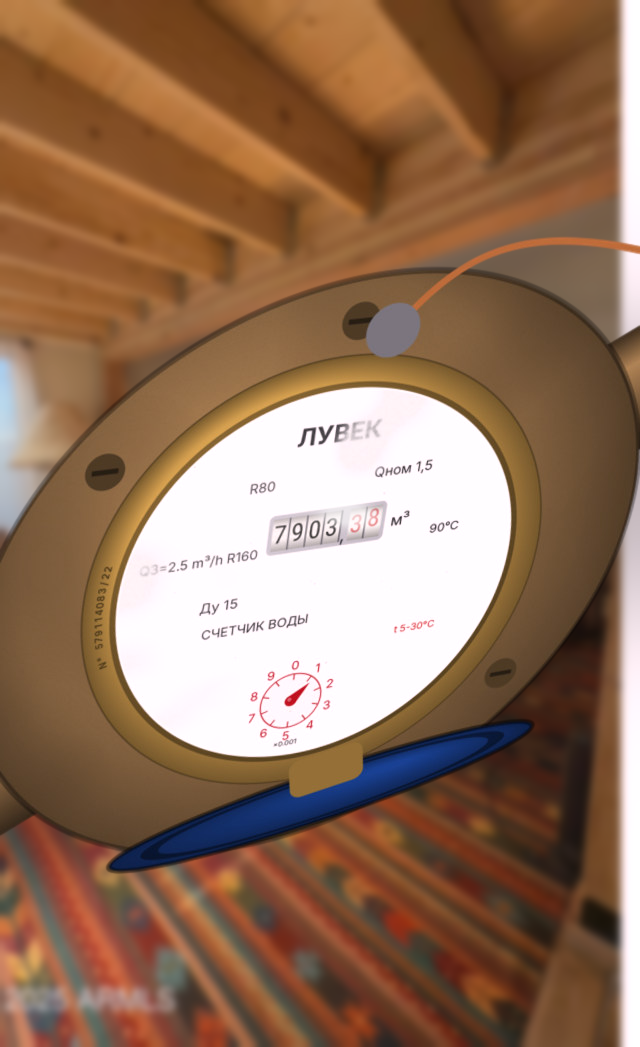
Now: 7903.381
